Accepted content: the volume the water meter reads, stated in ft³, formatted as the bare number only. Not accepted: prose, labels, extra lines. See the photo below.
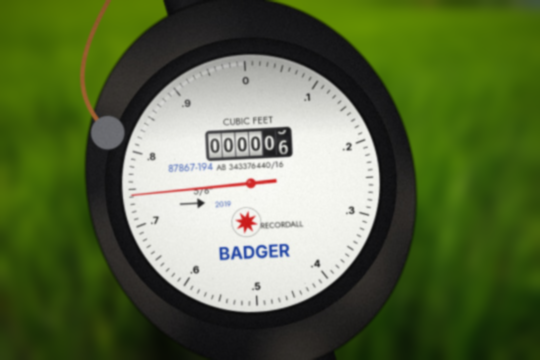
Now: 5.74
